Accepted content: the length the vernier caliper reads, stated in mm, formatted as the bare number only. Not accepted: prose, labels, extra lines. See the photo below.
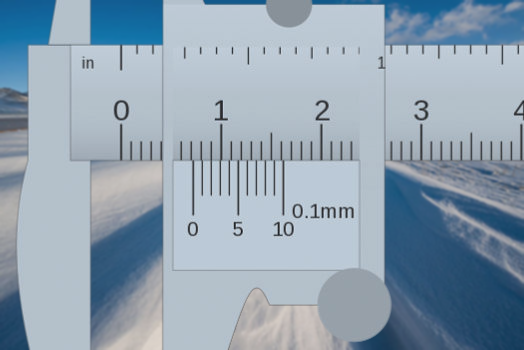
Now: 7.2
